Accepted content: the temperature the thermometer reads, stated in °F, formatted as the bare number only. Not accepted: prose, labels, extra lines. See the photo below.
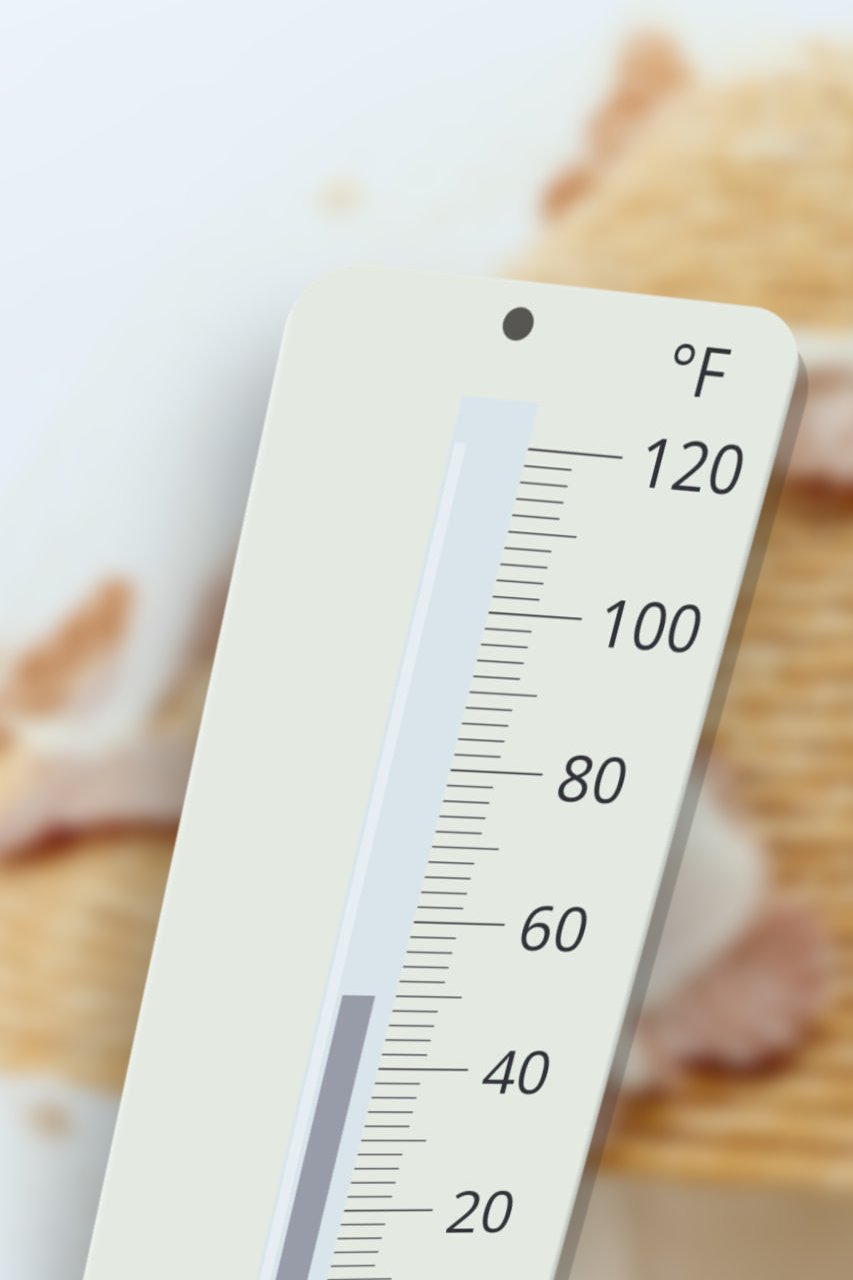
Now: 50
